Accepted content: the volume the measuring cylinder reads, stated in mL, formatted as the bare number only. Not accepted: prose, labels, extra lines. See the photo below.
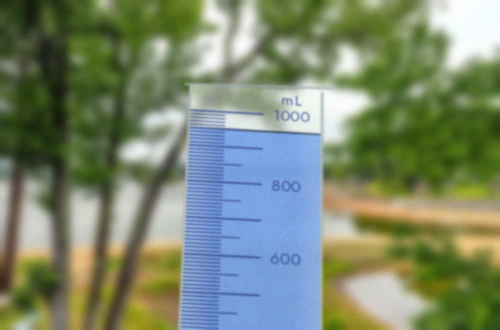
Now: 950
